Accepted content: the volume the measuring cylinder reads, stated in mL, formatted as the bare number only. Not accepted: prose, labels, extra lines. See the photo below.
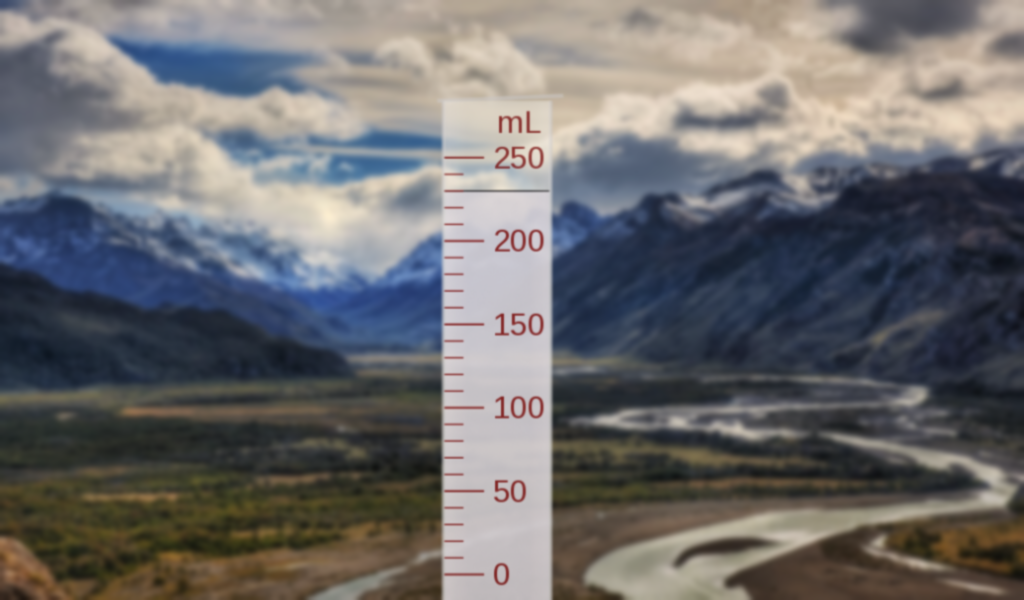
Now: 230
